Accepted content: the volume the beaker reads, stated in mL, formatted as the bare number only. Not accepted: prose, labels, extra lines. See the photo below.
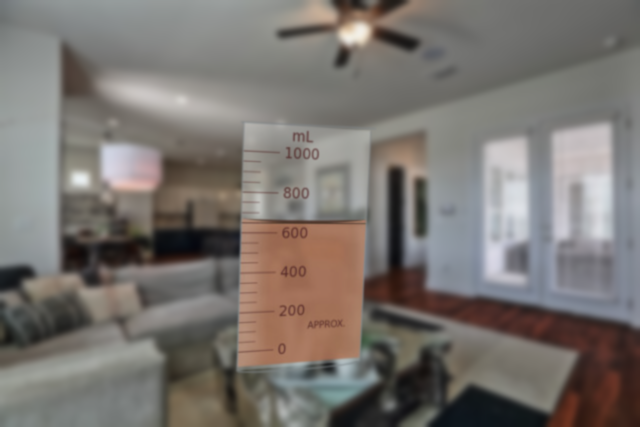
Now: 650
